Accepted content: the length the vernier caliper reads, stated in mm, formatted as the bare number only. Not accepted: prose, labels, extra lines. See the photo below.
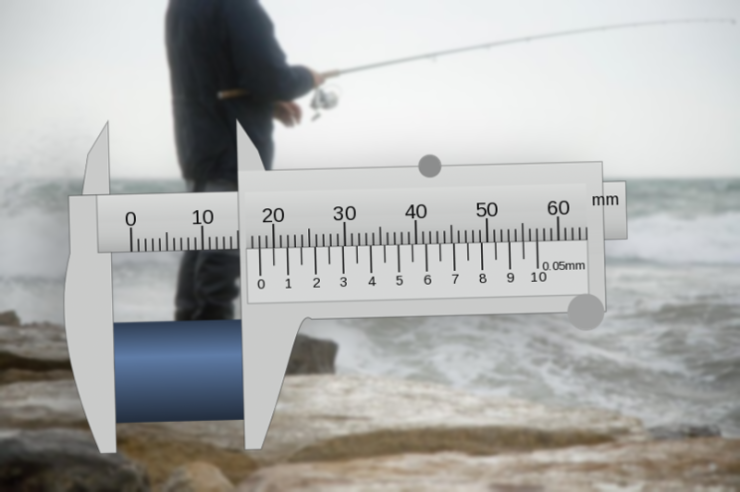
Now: 18.0
